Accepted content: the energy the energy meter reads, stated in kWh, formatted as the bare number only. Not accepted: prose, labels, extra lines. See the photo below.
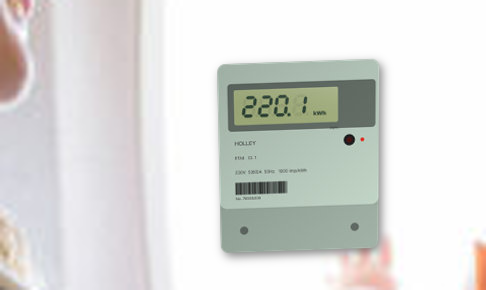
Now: 220.1
